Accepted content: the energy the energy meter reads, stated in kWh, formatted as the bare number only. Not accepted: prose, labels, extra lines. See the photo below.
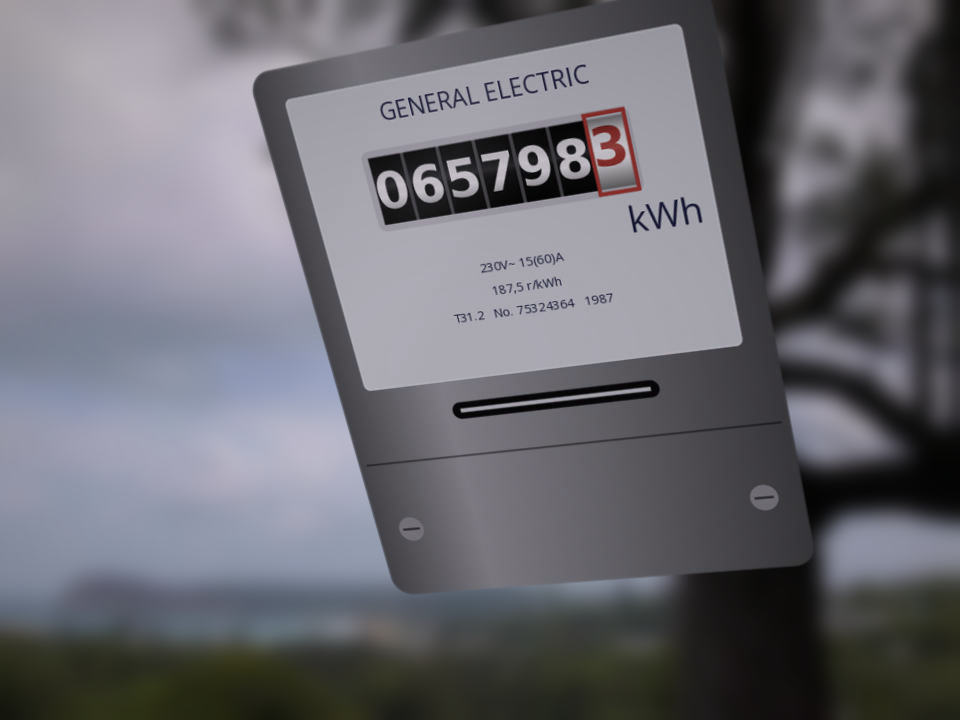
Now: 65798.3
